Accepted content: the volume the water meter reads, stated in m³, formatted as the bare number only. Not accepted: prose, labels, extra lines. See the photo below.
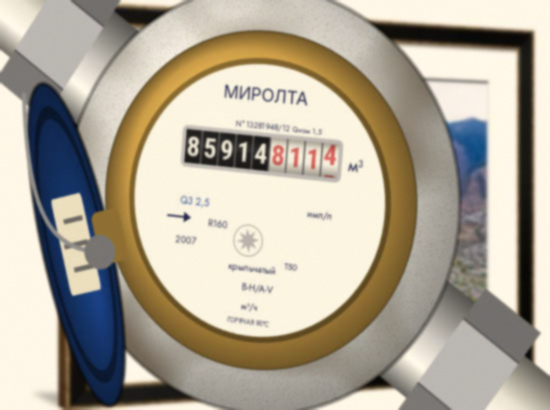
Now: 85914.8114
